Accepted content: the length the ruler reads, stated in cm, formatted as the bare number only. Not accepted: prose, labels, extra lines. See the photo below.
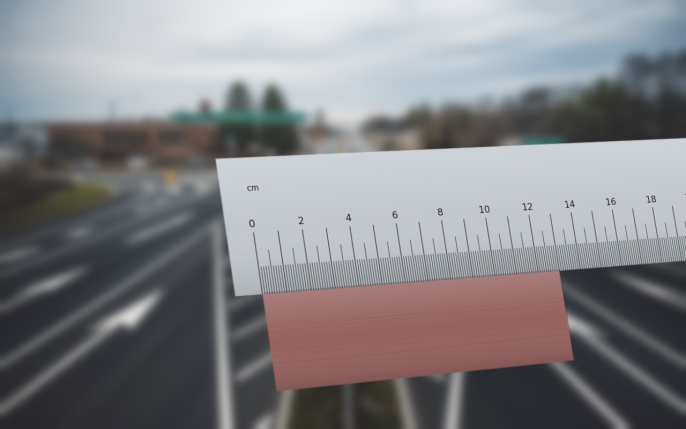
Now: 13
